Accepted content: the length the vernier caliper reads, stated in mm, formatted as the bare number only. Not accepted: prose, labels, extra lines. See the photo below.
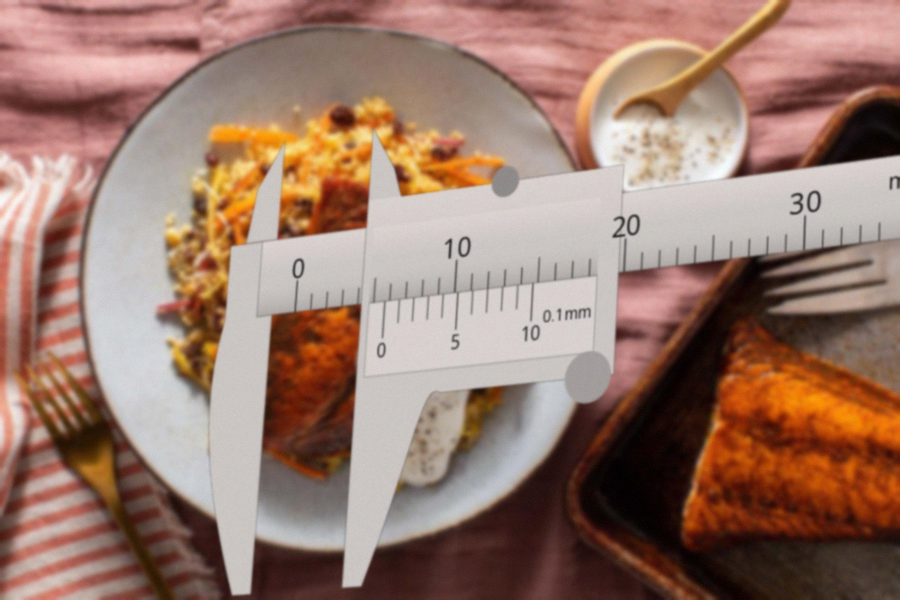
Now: 5.7
